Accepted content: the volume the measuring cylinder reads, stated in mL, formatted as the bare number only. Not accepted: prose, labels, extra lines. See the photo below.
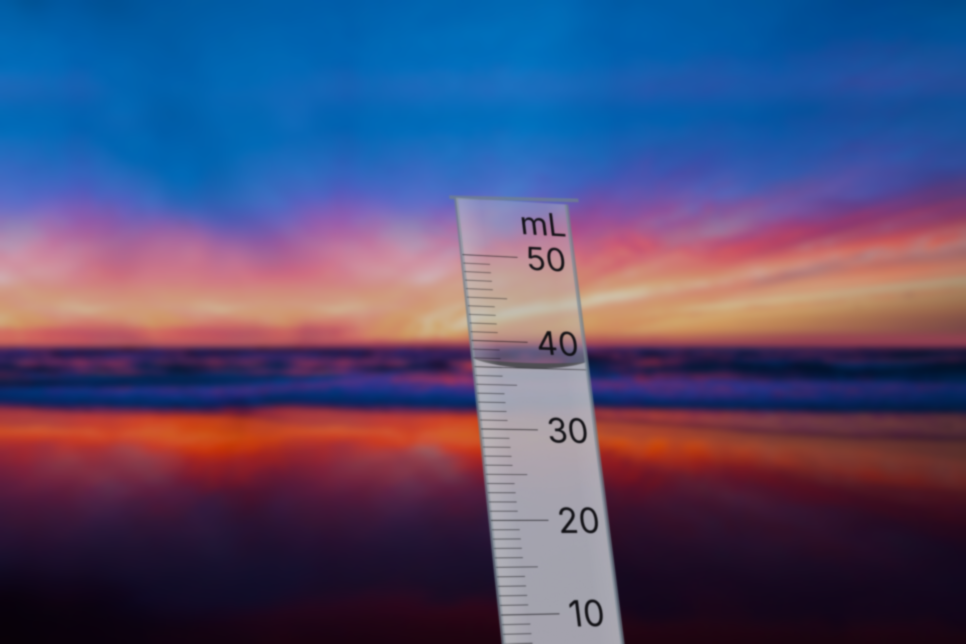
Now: 37
